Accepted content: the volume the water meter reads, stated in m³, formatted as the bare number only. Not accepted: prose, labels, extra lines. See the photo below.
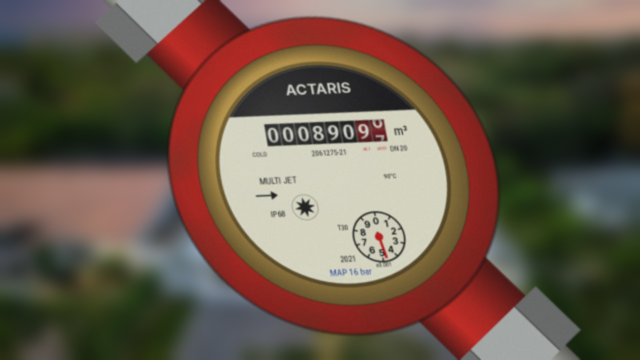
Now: 890.964
